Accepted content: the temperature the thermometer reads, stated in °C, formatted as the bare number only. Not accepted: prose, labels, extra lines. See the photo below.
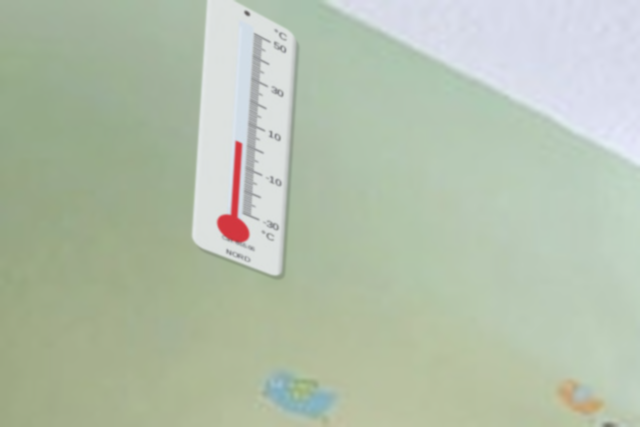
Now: 0
